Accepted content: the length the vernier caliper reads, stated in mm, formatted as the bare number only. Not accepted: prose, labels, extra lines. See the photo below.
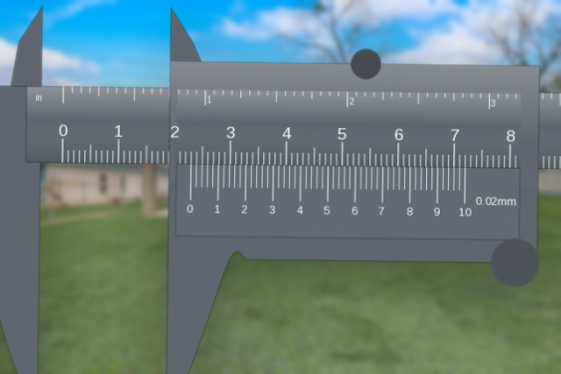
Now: 23.0
